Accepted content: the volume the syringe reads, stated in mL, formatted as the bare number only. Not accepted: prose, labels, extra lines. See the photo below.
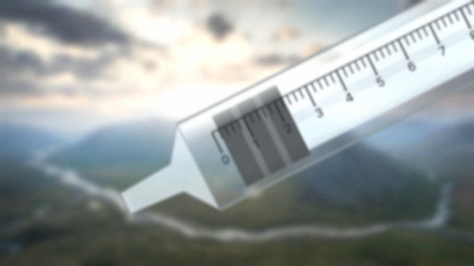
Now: 0.2
